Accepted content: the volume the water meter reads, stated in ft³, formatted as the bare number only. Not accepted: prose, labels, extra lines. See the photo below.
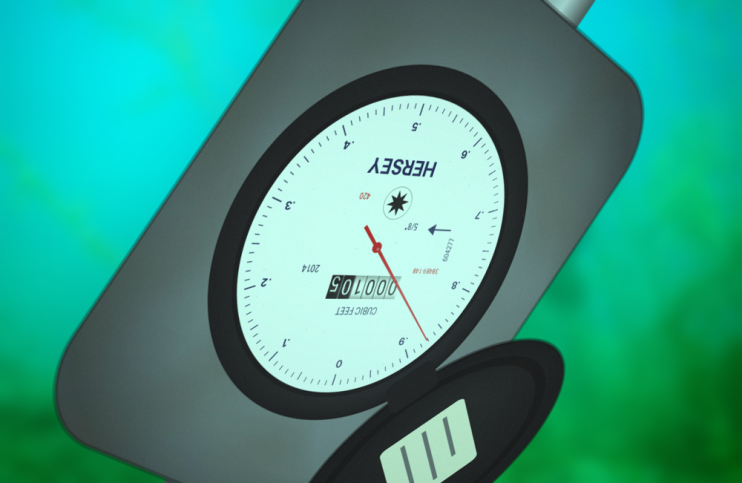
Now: 104.87
